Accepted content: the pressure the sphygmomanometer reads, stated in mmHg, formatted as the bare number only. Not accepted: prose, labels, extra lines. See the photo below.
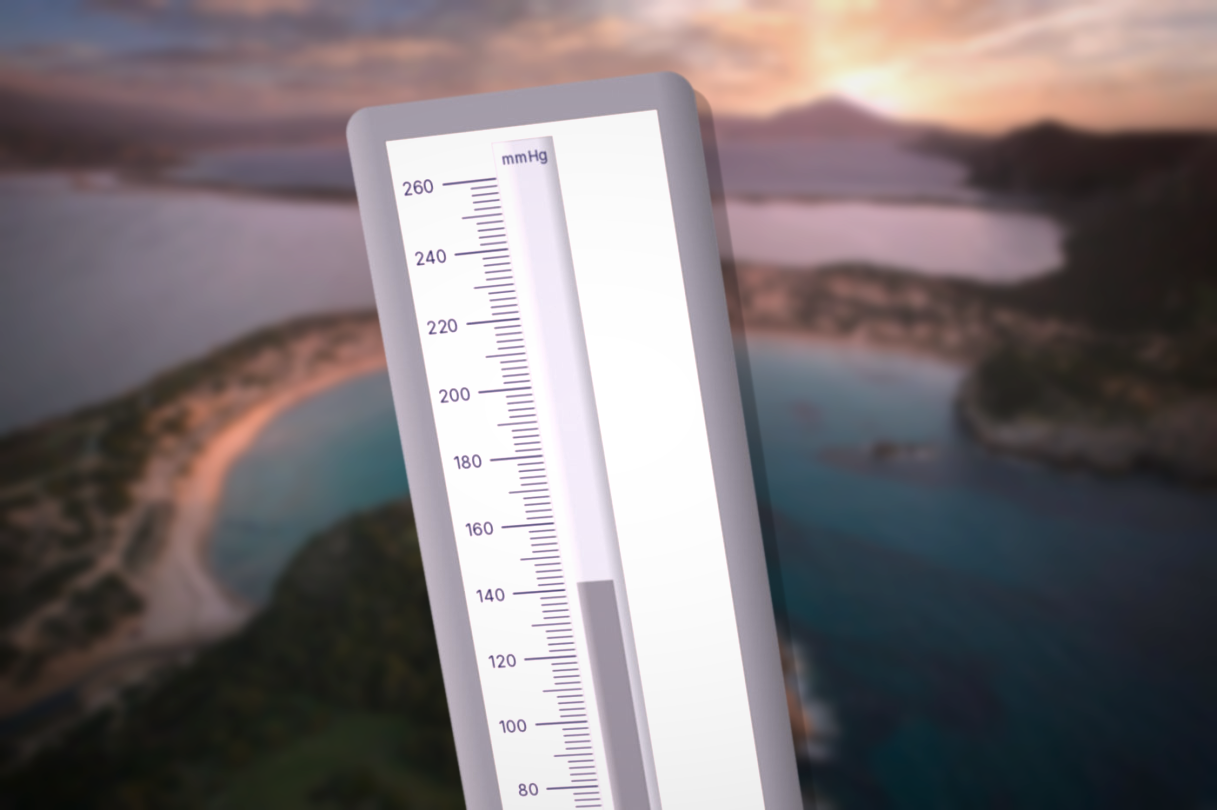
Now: 142
